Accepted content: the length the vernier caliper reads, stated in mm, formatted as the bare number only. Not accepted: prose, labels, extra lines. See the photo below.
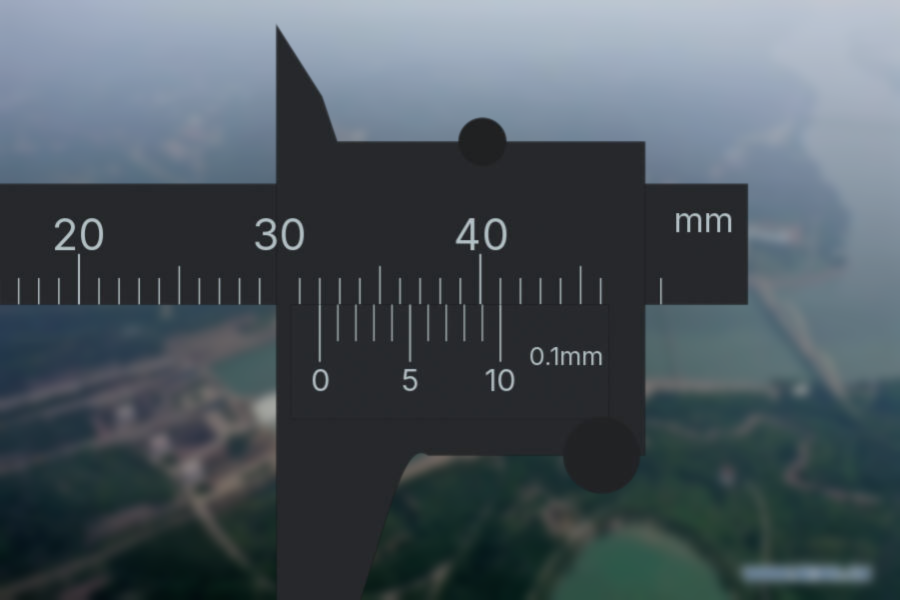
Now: 32.0
